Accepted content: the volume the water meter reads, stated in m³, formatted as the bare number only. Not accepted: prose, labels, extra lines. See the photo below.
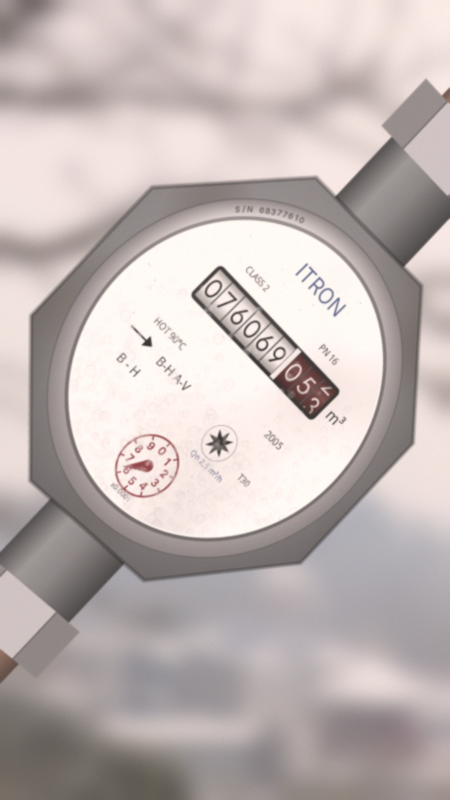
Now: 76069.0526
